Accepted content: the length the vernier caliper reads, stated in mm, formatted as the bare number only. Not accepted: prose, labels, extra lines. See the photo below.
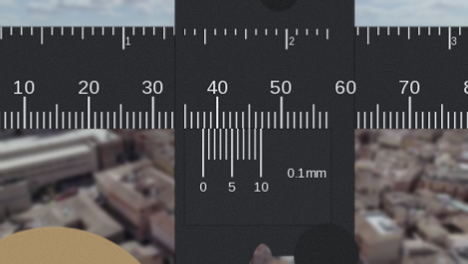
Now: 37.8
